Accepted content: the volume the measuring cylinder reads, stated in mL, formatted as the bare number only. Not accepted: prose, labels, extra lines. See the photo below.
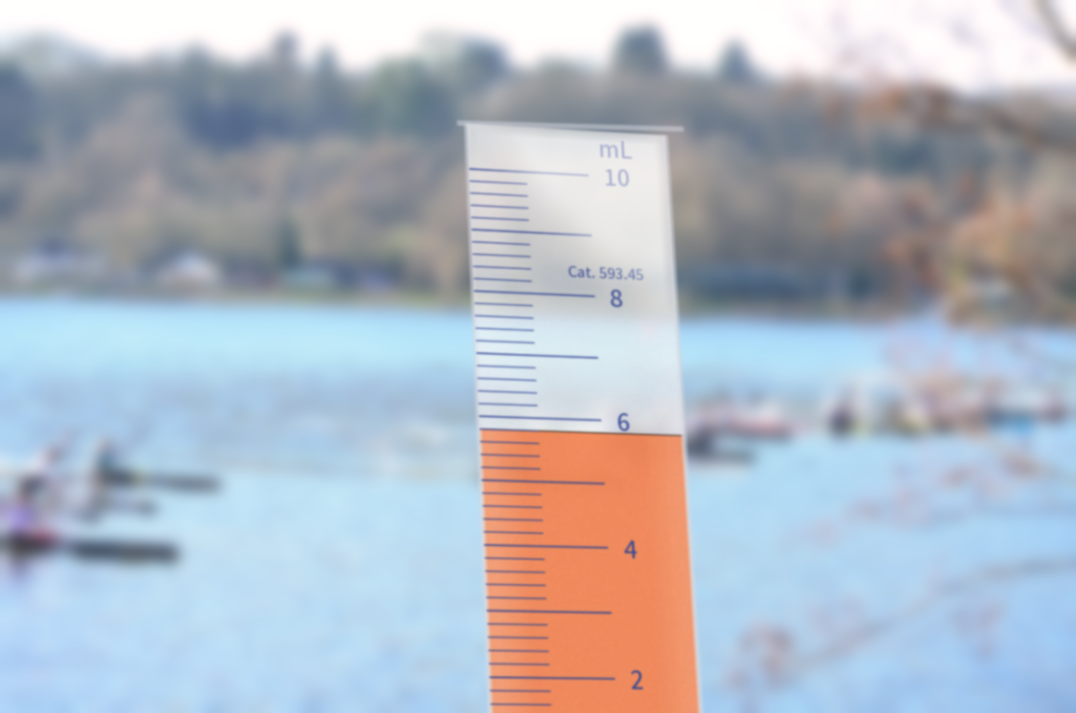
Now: 5.8
